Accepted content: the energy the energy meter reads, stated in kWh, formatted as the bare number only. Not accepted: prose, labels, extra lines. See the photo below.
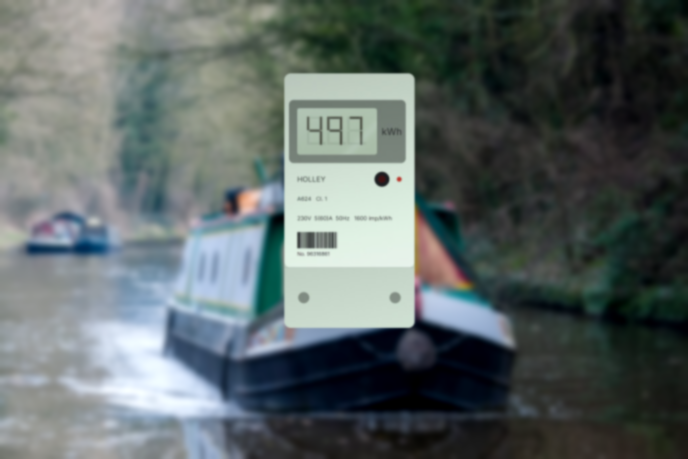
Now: 497
